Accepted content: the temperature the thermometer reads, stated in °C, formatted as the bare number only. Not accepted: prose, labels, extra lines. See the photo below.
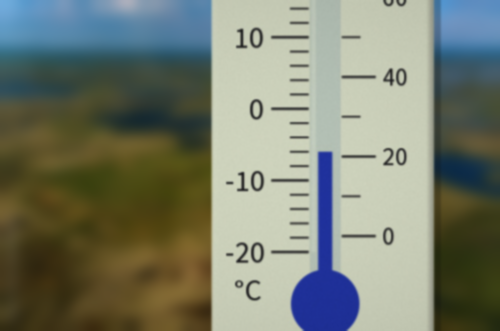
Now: -6
